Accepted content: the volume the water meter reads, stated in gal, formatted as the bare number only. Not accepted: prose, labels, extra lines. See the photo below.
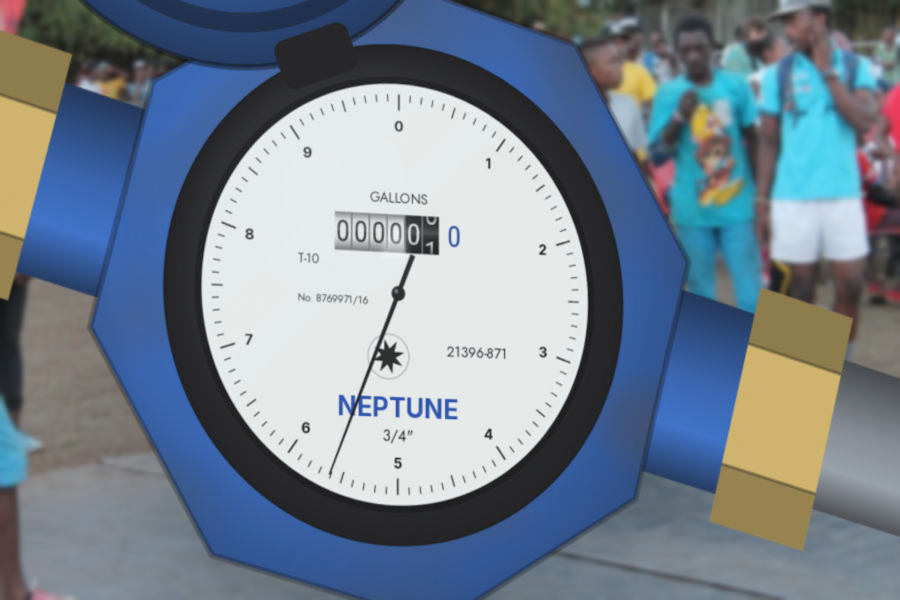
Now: 5.6
